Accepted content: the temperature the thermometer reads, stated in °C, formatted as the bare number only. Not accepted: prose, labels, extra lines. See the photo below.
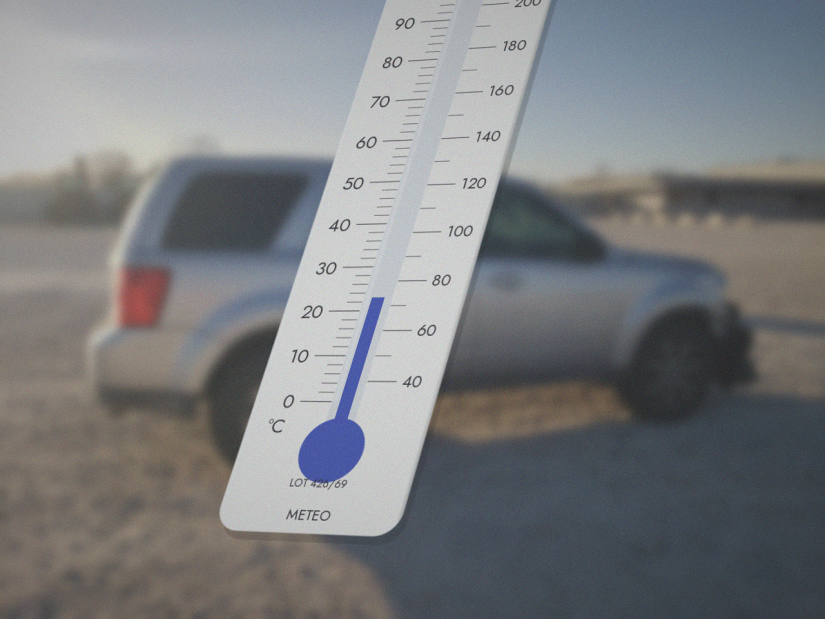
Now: 23
